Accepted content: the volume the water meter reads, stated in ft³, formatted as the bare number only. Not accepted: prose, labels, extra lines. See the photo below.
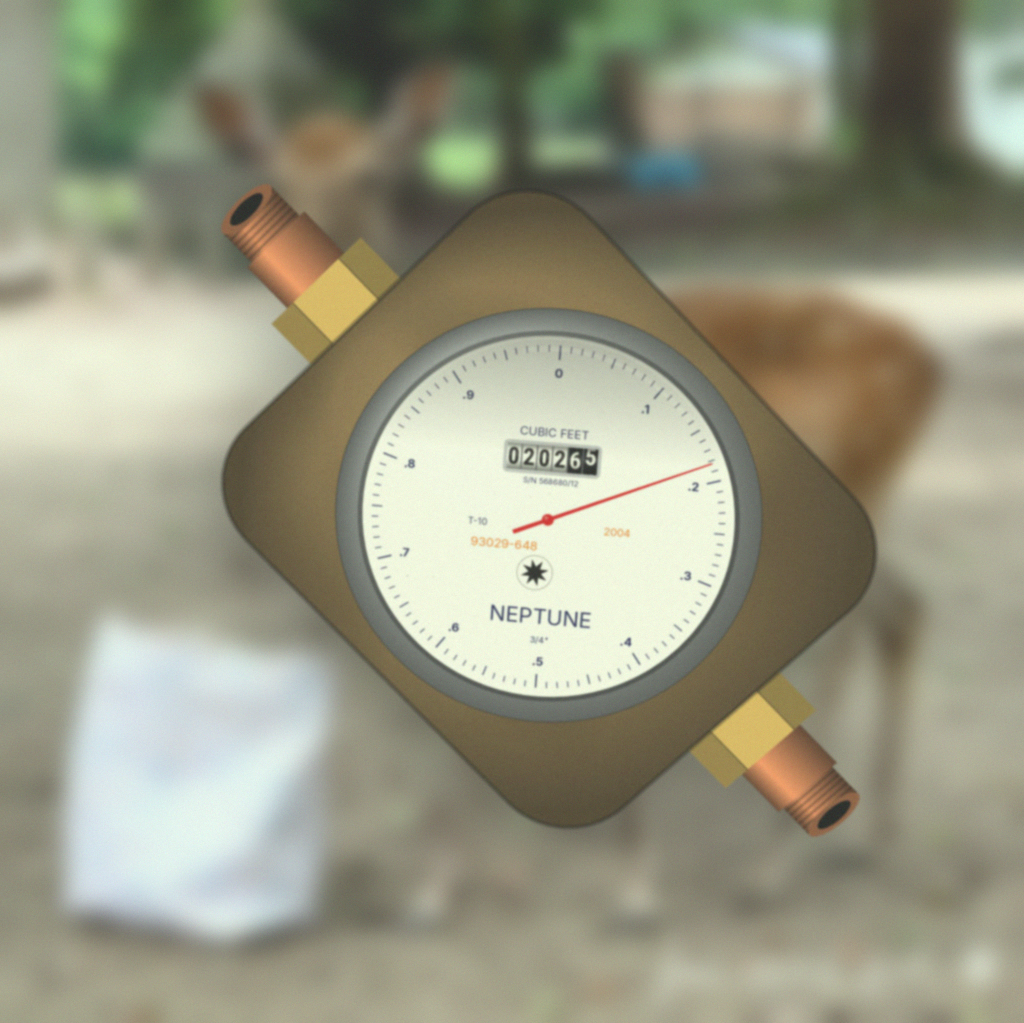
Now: 20265.18
